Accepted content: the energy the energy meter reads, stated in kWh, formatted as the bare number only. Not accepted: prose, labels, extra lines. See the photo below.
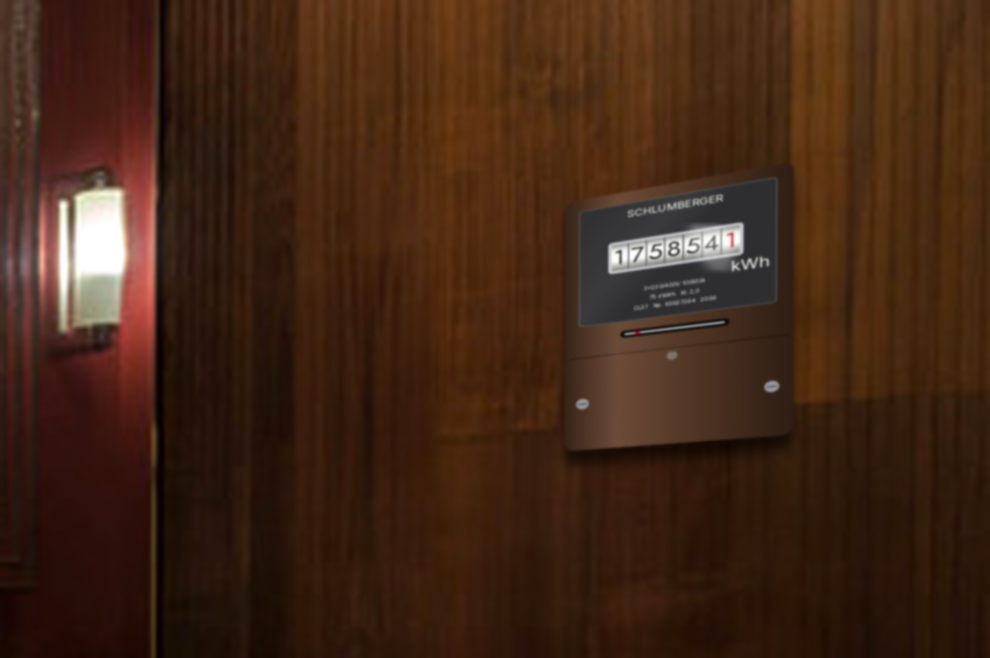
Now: 175854.1
